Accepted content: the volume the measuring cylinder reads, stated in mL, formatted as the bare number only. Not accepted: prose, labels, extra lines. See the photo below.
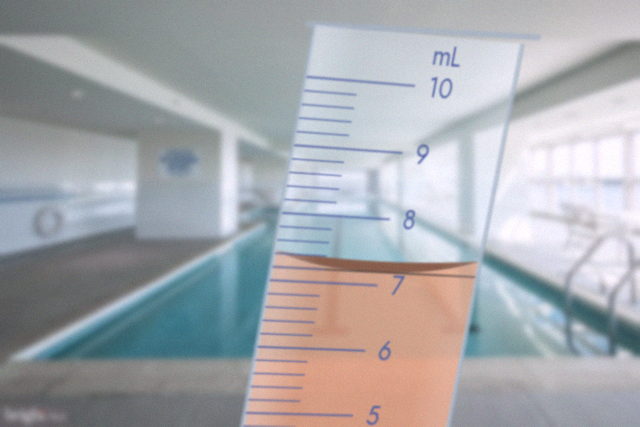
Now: 7.2
